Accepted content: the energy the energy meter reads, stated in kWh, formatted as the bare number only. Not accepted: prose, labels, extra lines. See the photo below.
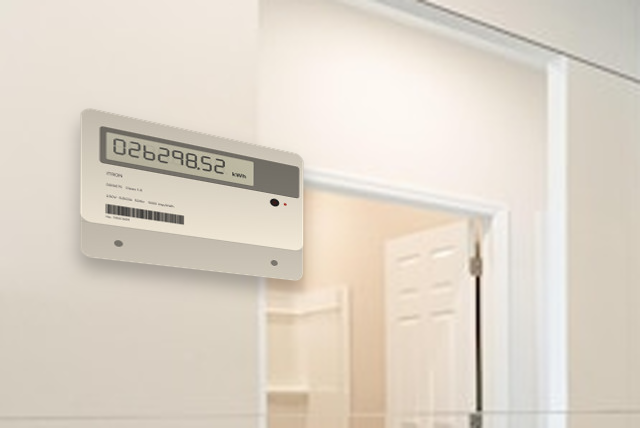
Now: 26298.52
